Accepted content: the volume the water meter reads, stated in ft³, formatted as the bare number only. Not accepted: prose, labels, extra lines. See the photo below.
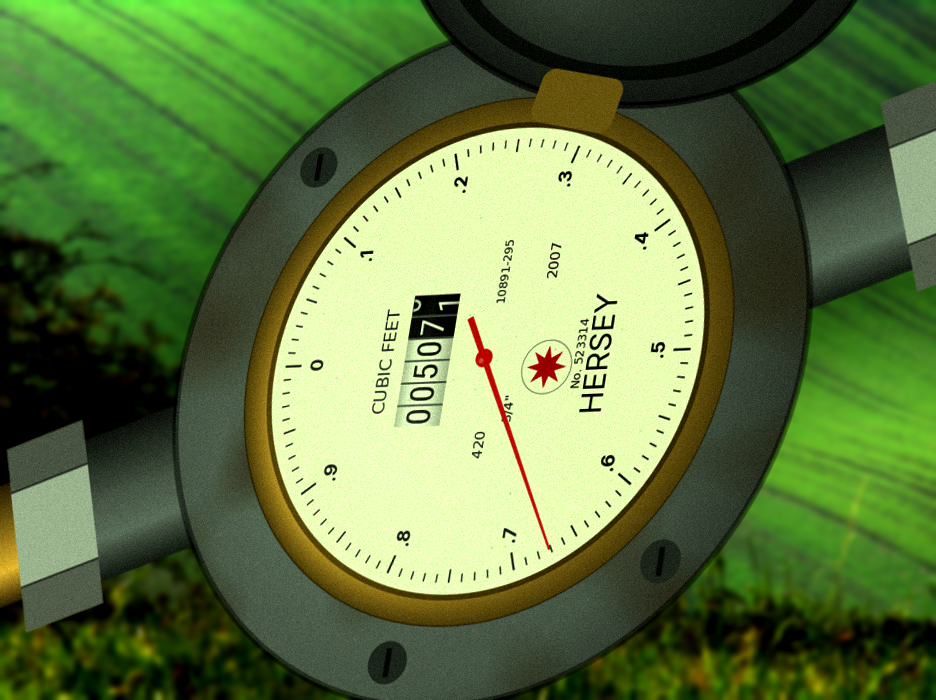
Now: 5070.67
